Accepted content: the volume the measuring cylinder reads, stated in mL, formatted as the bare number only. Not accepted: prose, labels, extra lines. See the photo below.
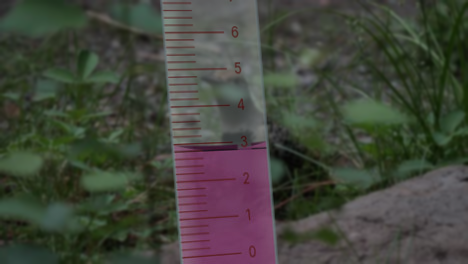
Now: 2.8
